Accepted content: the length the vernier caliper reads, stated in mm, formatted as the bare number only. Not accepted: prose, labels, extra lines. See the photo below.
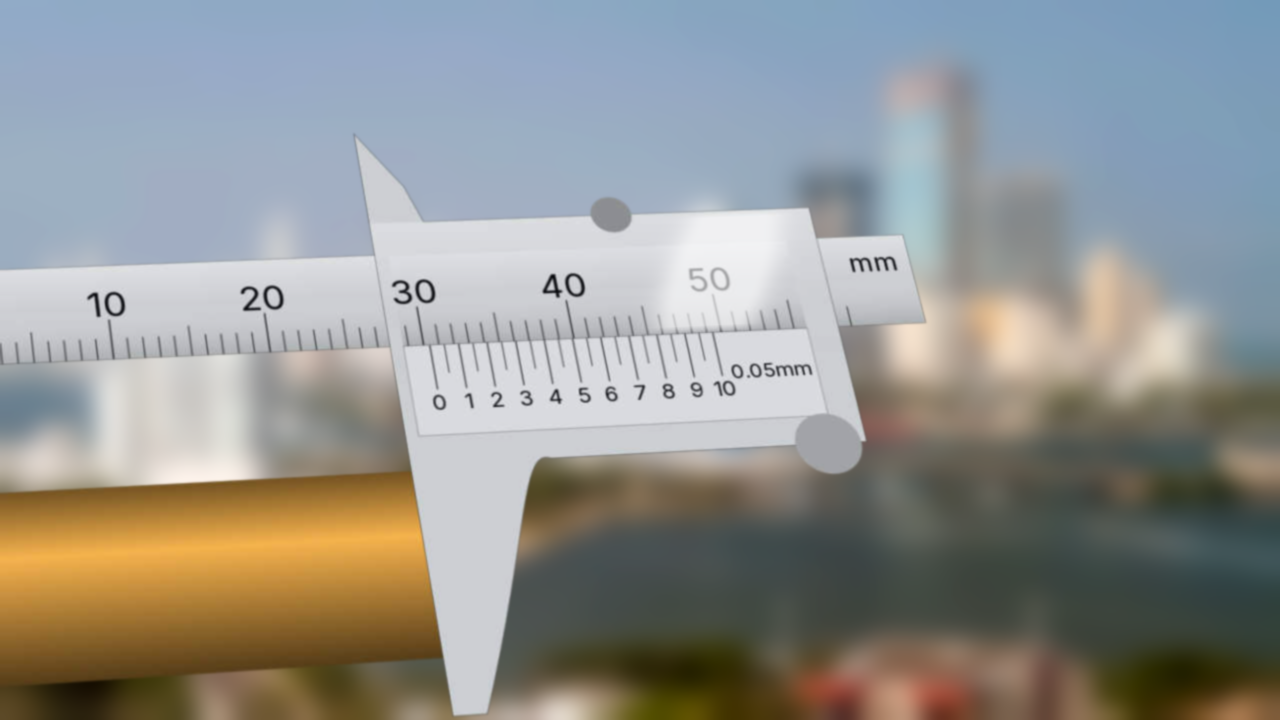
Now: 30.4
